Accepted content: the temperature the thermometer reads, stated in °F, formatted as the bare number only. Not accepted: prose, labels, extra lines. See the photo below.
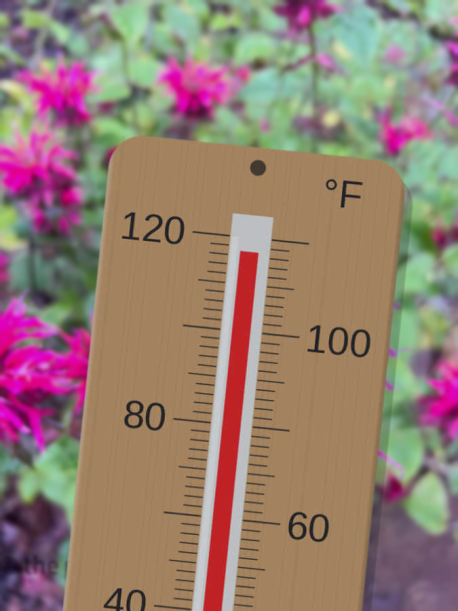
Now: 117
